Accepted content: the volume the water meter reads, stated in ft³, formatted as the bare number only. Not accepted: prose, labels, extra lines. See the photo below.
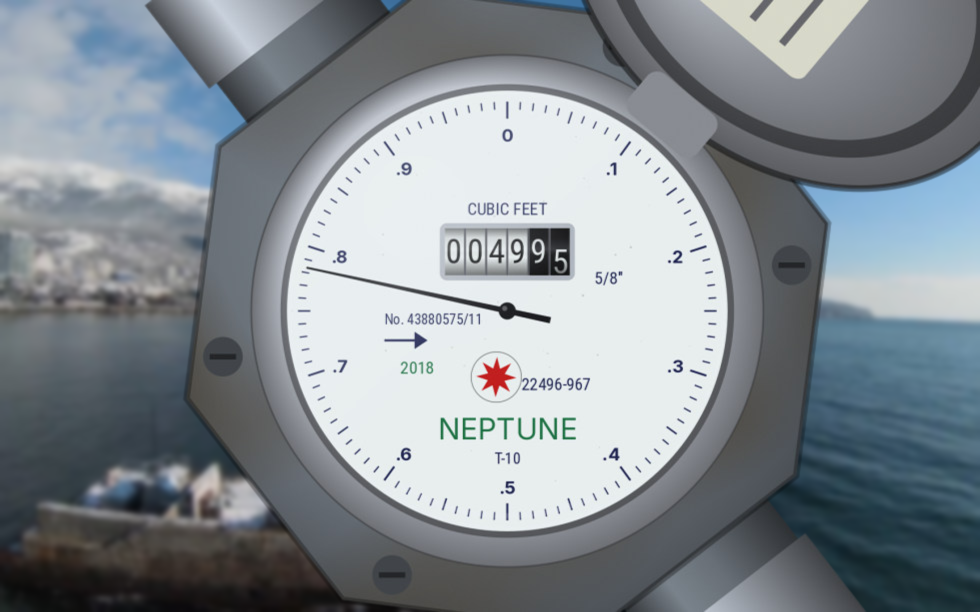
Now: 4994.78
